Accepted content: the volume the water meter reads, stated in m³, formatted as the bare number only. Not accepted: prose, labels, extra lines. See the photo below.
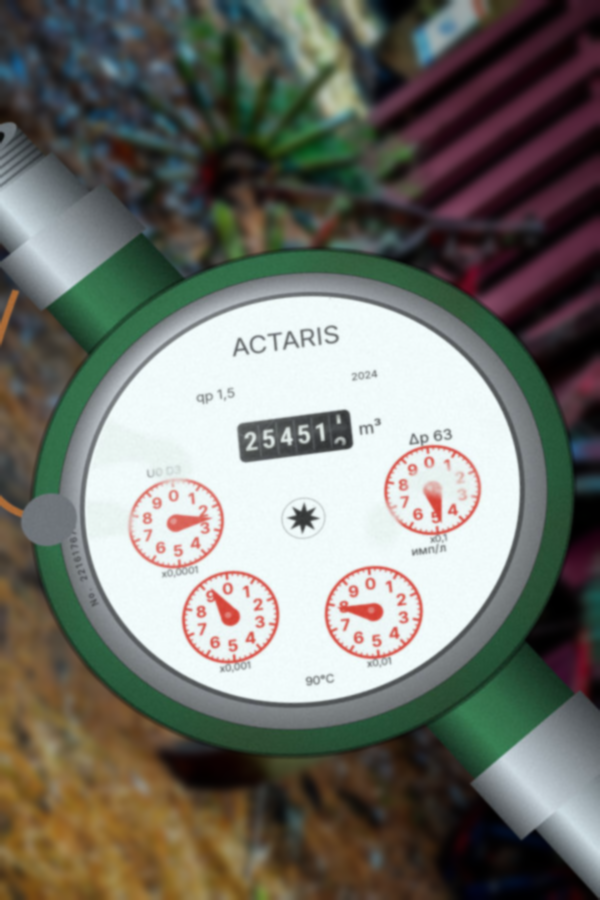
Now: 254511.4792
